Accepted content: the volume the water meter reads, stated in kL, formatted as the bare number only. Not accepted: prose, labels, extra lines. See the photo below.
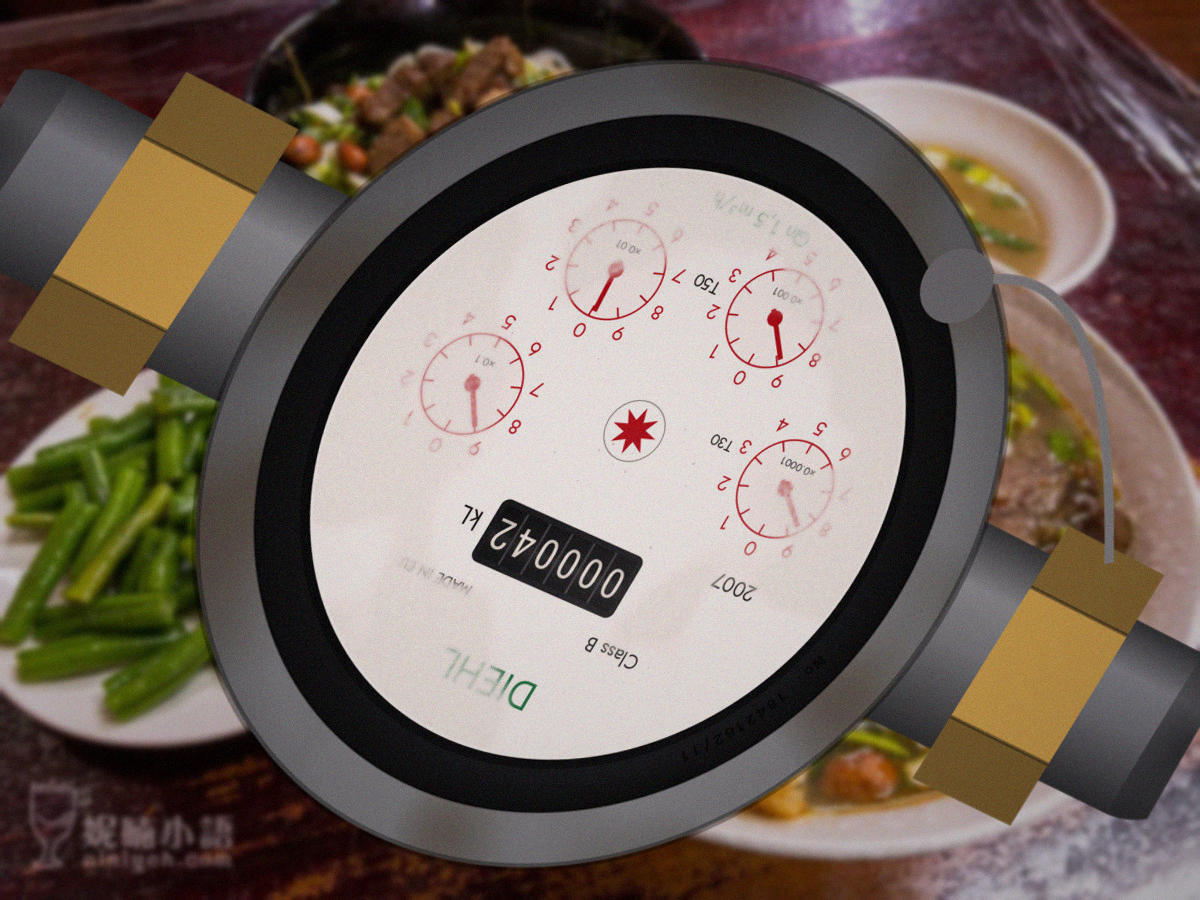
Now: 42.8988
